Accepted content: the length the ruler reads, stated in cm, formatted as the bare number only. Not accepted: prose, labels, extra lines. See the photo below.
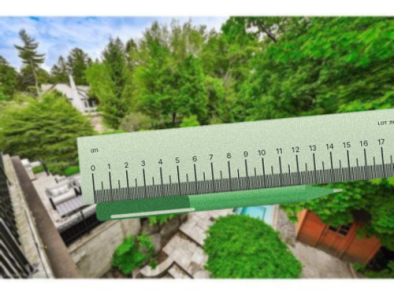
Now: 14.5
